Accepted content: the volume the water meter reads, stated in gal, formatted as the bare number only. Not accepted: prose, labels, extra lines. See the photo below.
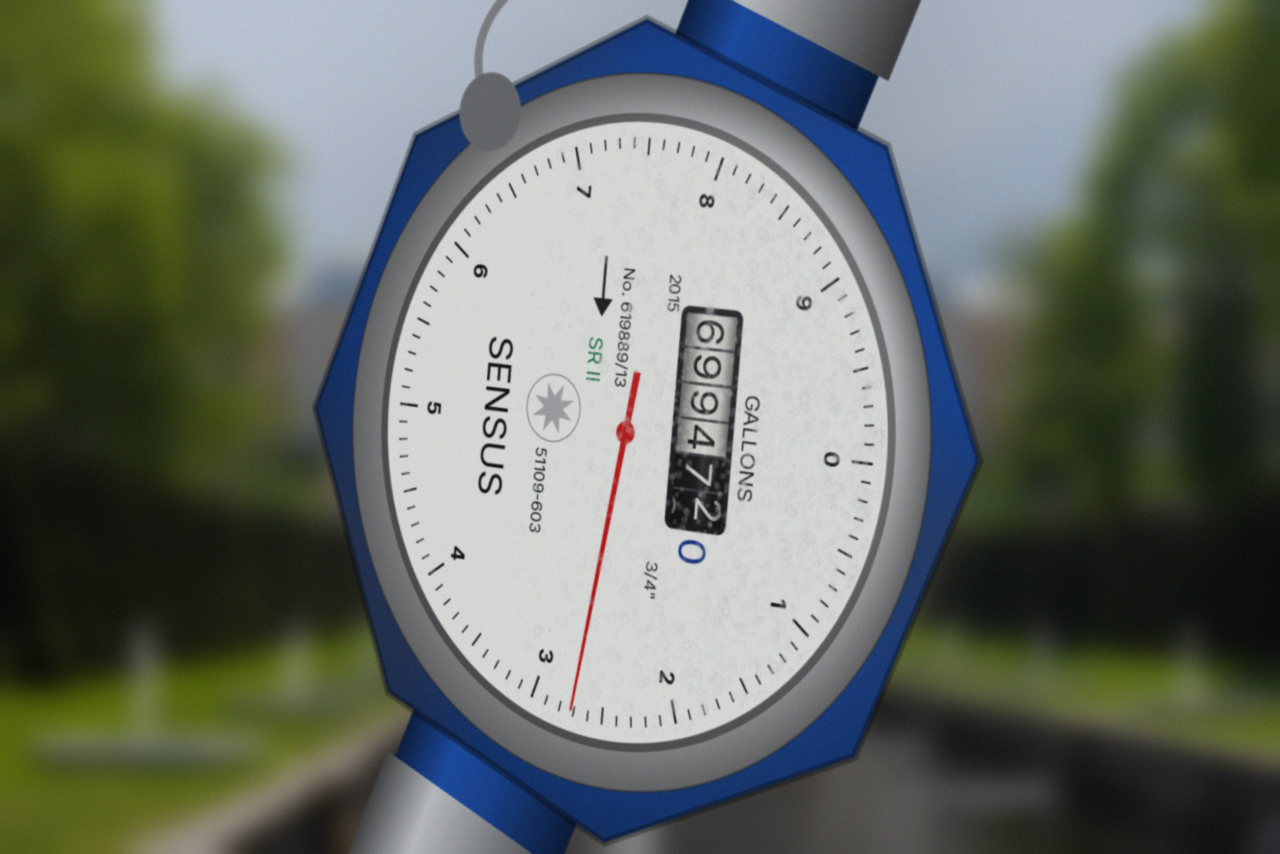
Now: 6994722.7
